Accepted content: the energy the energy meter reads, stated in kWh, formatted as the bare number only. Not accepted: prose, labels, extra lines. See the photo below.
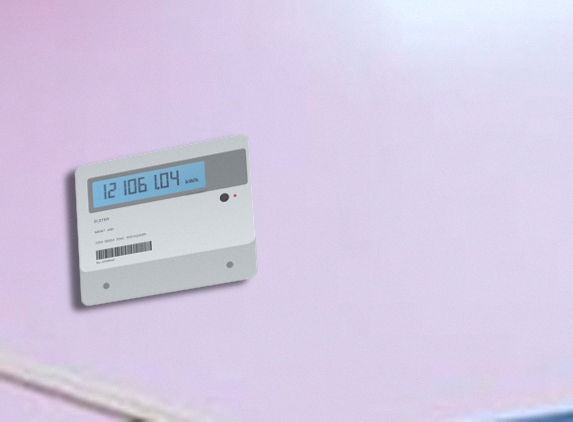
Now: 121061.04
